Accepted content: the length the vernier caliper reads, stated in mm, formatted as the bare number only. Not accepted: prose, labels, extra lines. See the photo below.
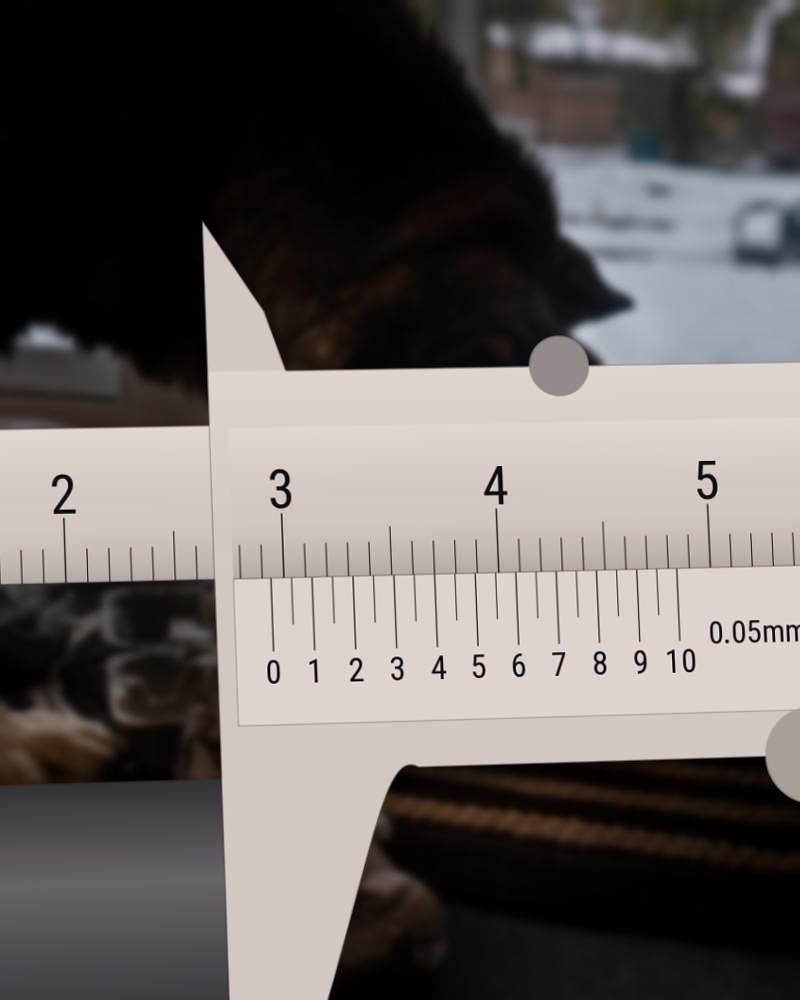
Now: 29.4
